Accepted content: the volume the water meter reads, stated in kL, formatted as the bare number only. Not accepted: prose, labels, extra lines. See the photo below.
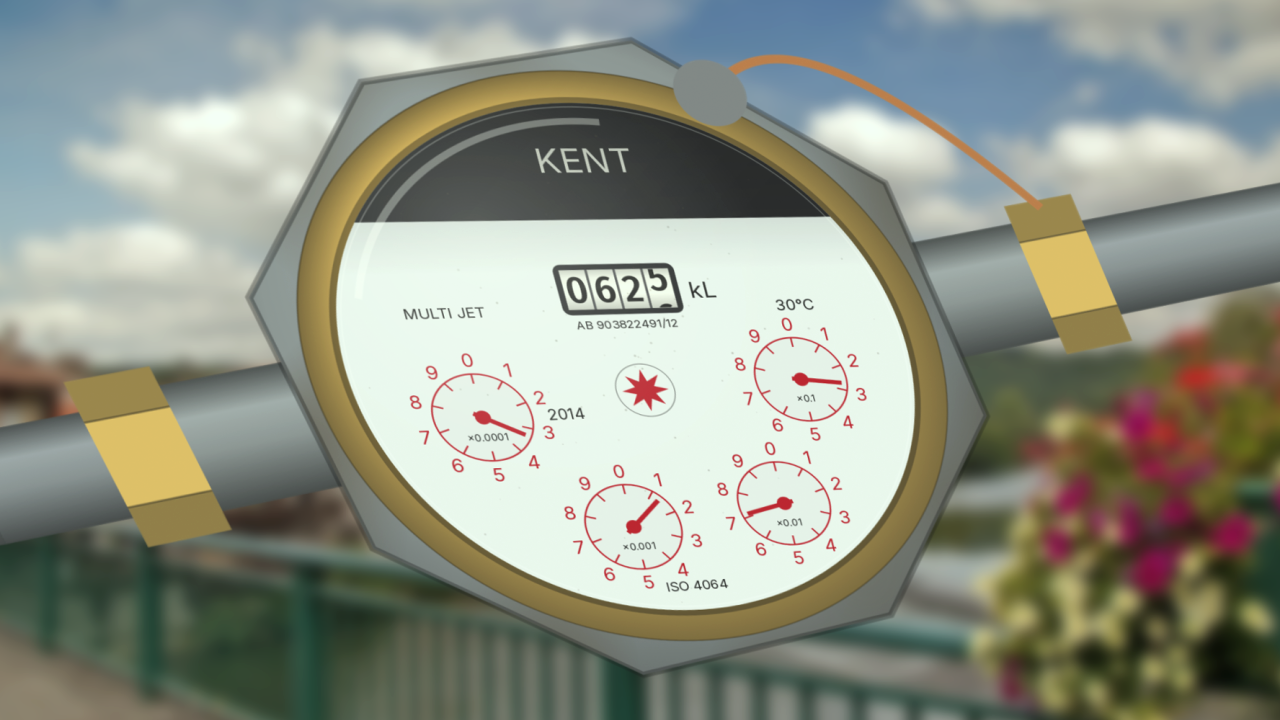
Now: 625.2713
